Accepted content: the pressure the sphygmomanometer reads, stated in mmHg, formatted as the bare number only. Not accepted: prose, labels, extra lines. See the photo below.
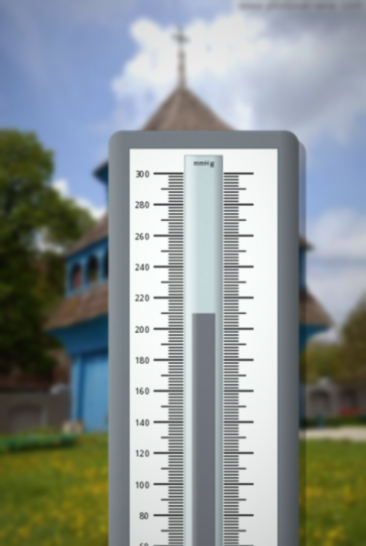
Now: 210
